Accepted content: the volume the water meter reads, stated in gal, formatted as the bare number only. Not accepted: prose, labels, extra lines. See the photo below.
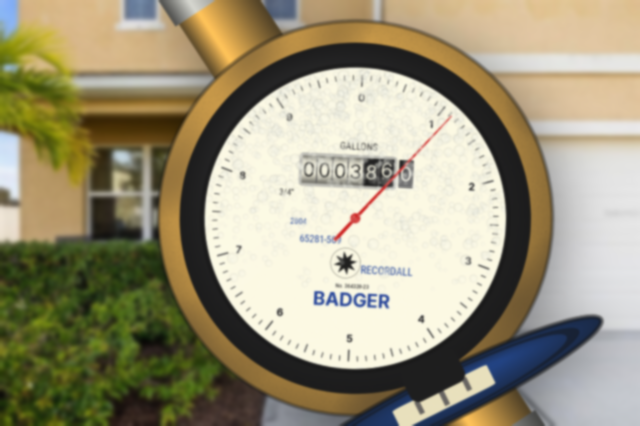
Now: 3861.1
